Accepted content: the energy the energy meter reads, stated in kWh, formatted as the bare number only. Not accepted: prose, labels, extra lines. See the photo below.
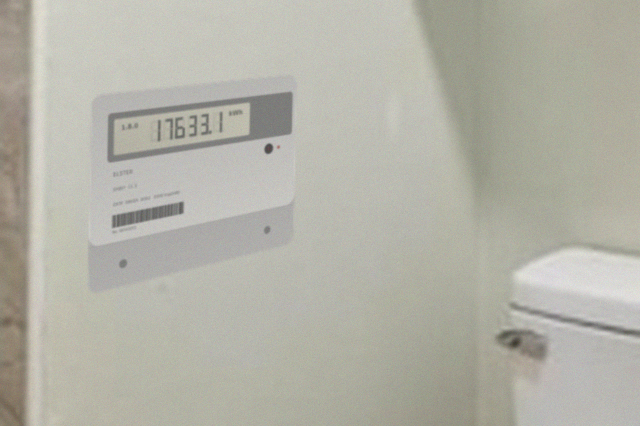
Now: 17633.1
